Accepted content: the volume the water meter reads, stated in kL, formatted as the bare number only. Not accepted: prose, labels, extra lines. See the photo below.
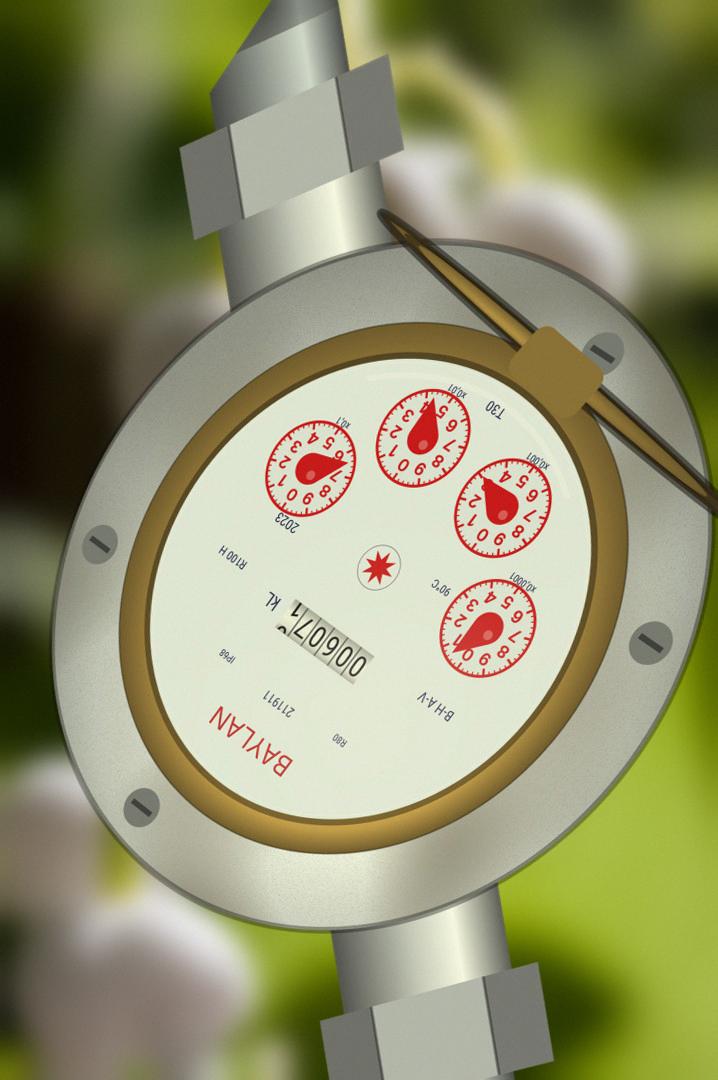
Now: 6070.6430
